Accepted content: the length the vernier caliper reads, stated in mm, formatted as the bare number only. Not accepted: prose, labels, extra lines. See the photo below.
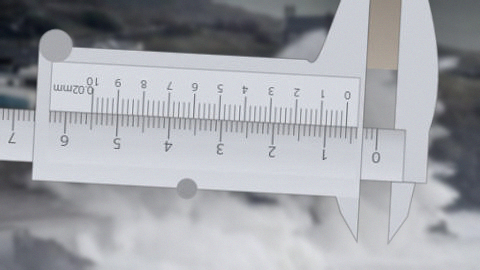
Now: 6.0
